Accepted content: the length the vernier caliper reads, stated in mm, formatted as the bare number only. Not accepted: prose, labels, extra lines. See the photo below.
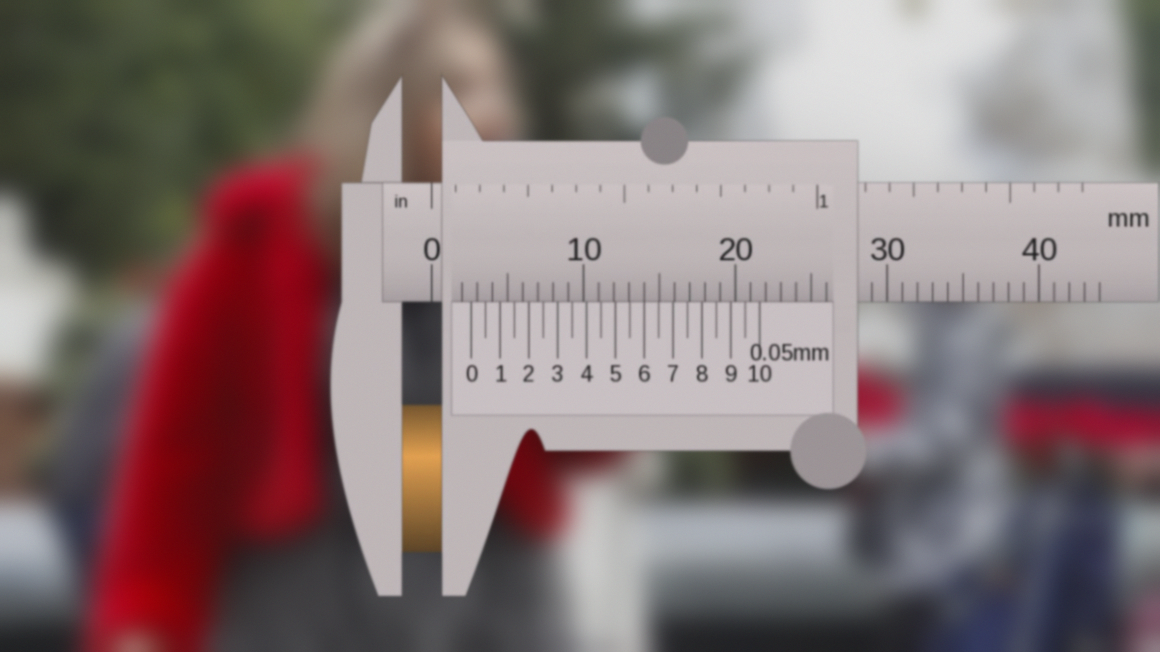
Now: 2.6
